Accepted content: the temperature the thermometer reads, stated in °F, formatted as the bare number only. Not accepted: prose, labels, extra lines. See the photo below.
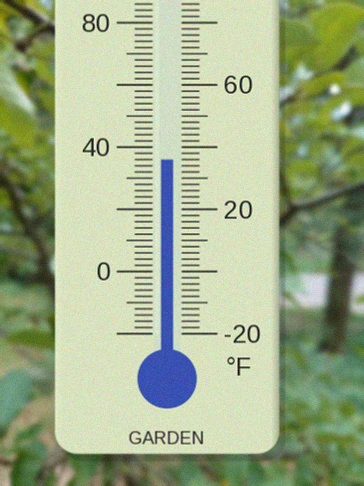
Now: 36
